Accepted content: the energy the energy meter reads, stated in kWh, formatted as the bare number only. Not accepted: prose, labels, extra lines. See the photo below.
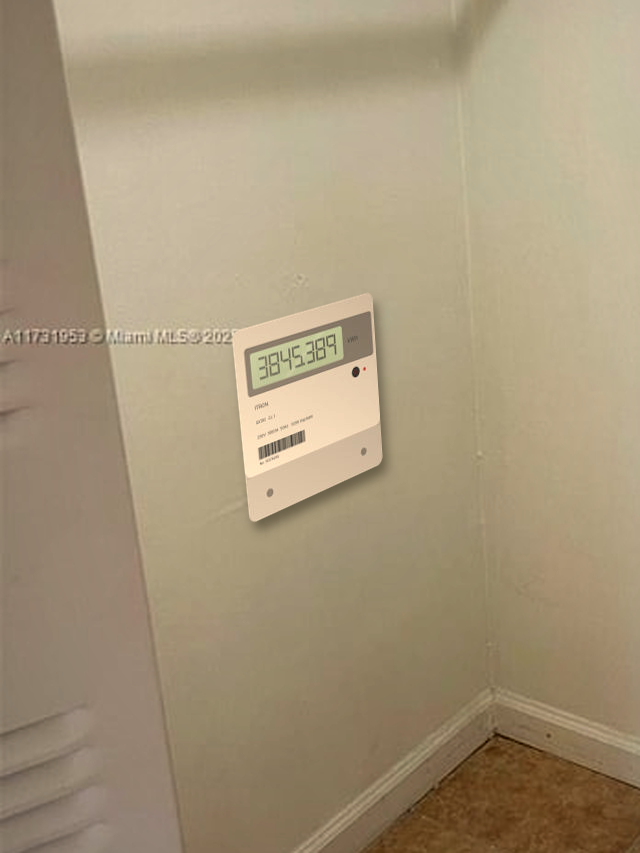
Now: 3845.389
